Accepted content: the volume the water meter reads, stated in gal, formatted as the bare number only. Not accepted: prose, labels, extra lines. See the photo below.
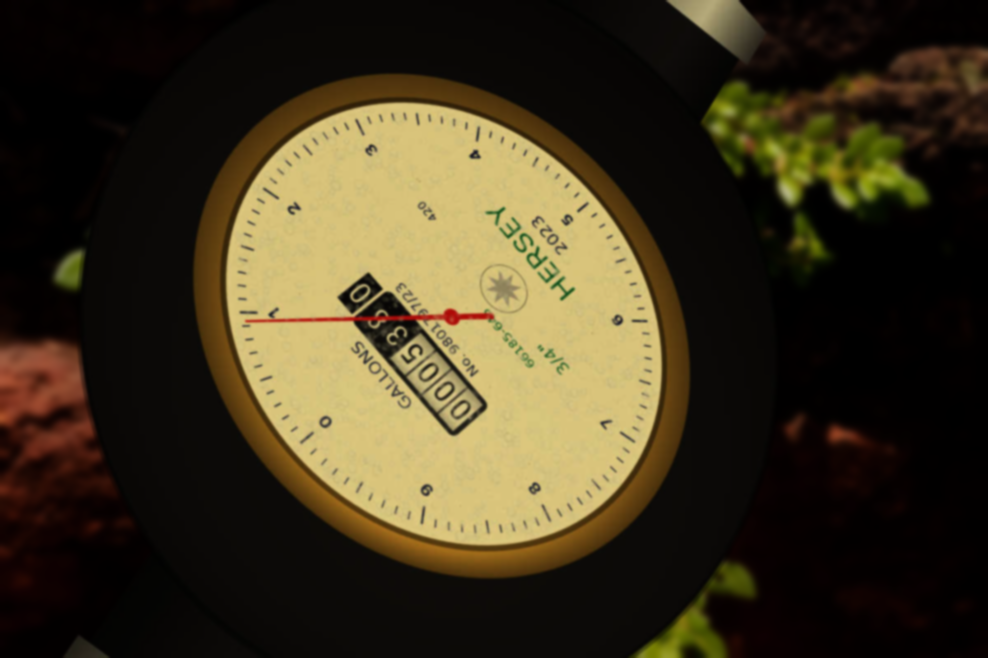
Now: 5380.9
